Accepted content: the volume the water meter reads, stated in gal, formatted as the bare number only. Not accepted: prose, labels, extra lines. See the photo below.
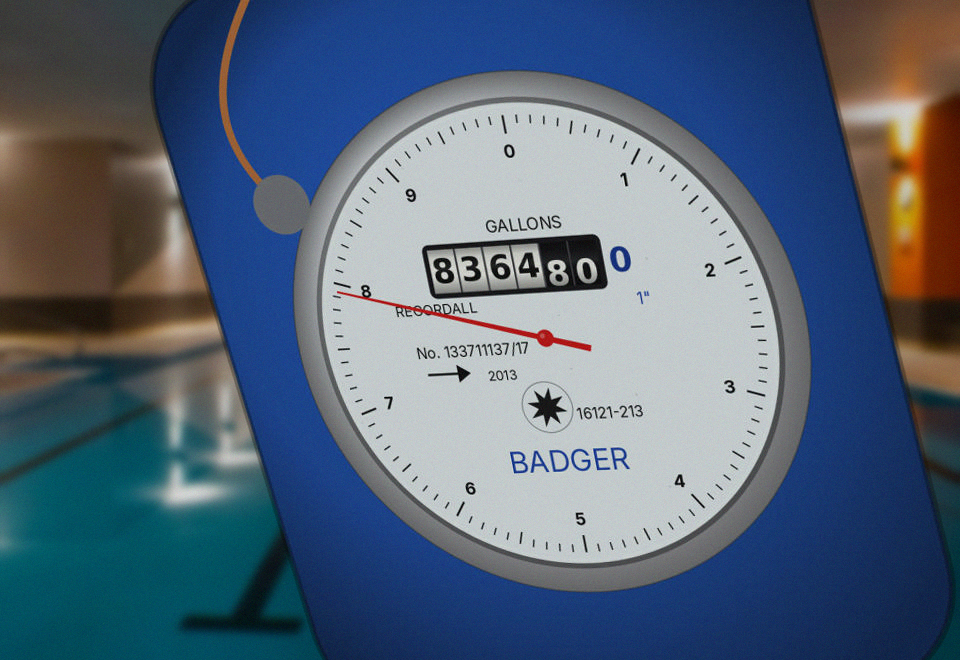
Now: 8364797.9
